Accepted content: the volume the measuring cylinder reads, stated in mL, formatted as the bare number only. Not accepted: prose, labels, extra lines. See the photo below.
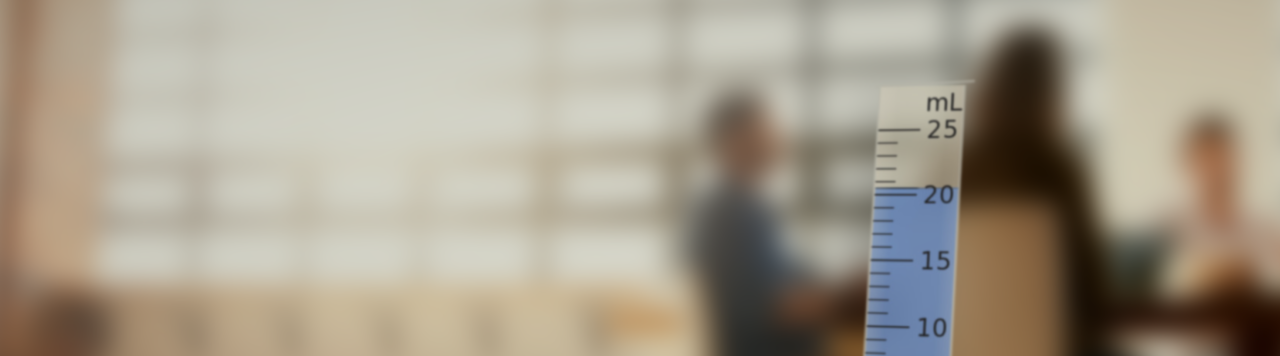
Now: 20.5
